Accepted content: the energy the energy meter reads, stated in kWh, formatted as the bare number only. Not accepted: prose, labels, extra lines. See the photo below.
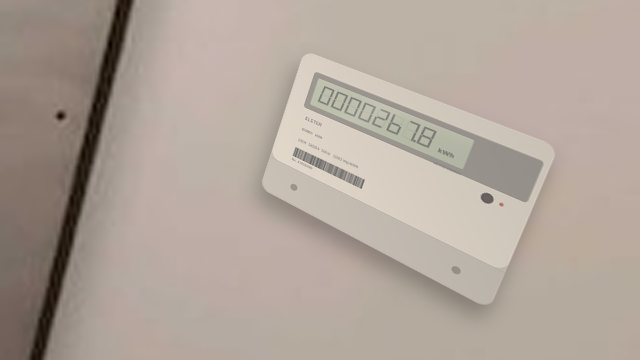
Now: 267.8
